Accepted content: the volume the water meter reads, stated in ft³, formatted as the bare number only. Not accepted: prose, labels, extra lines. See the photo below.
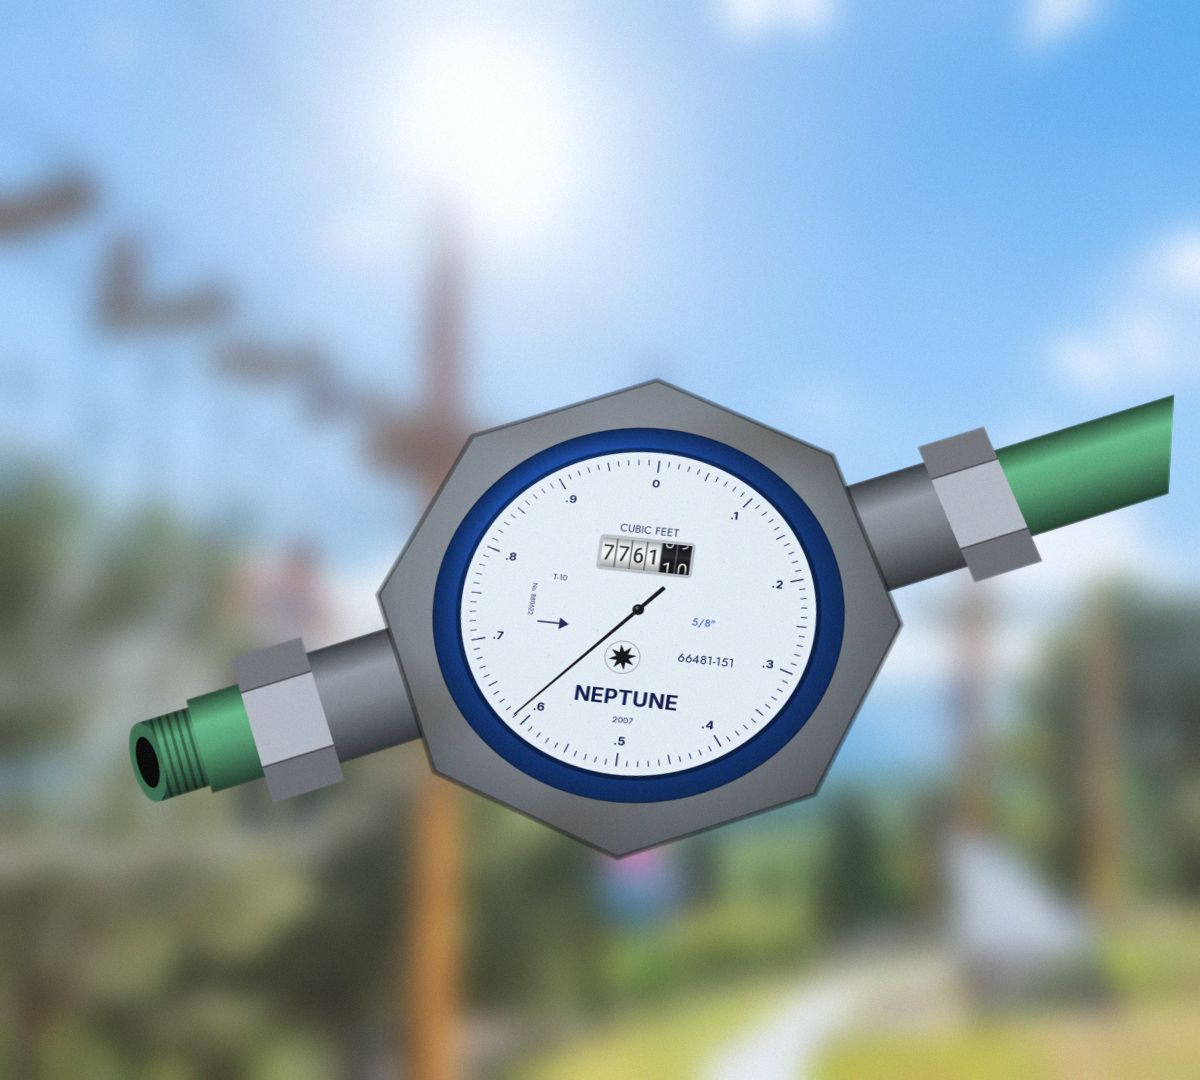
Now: 776109.61
